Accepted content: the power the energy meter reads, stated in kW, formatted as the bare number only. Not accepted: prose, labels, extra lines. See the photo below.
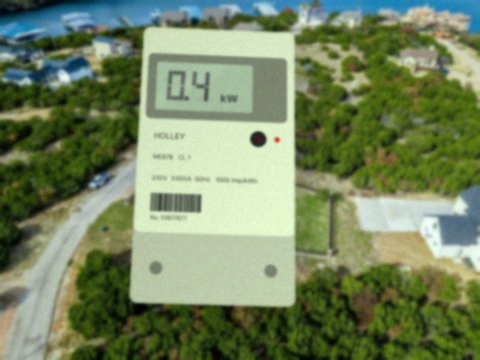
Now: 0.4
